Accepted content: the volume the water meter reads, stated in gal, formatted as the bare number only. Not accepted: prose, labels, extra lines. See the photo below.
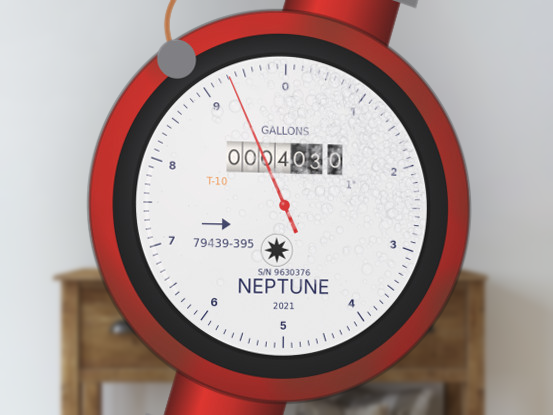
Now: 4029.3
